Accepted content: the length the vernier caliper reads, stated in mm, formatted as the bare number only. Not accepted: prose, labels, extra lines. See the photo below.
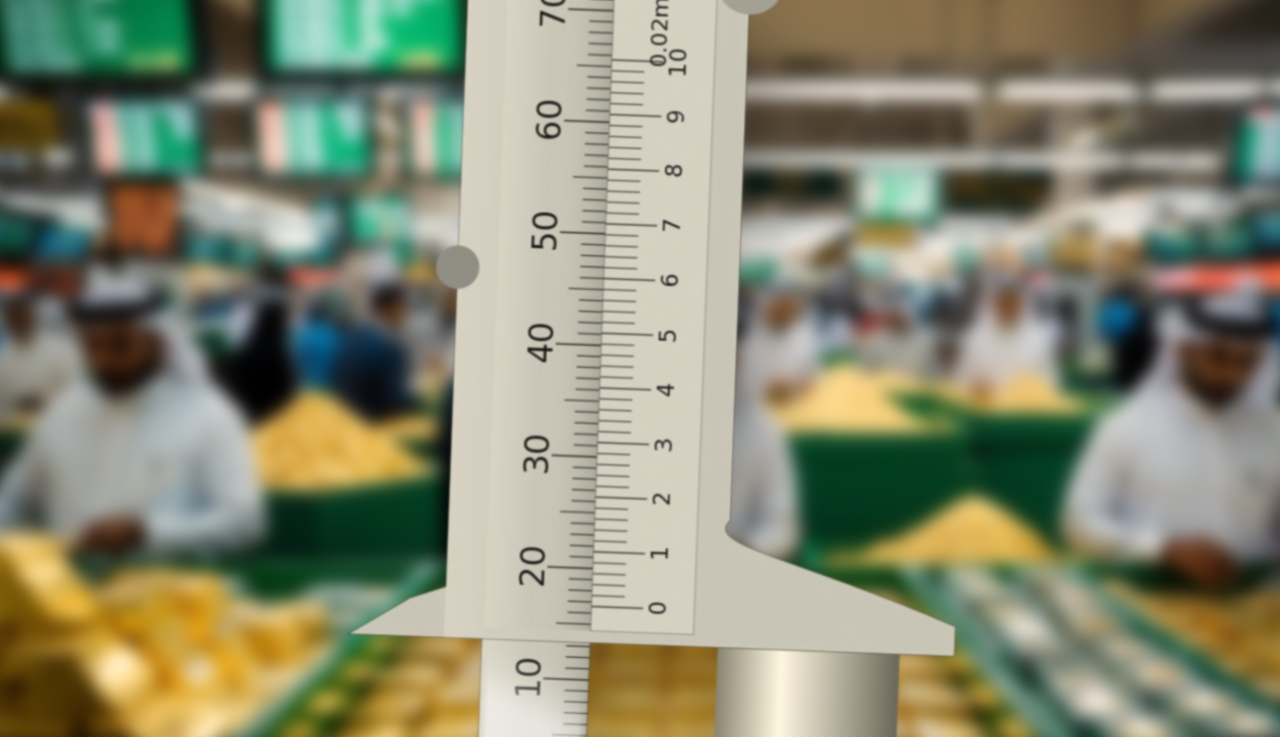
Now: 16.6
